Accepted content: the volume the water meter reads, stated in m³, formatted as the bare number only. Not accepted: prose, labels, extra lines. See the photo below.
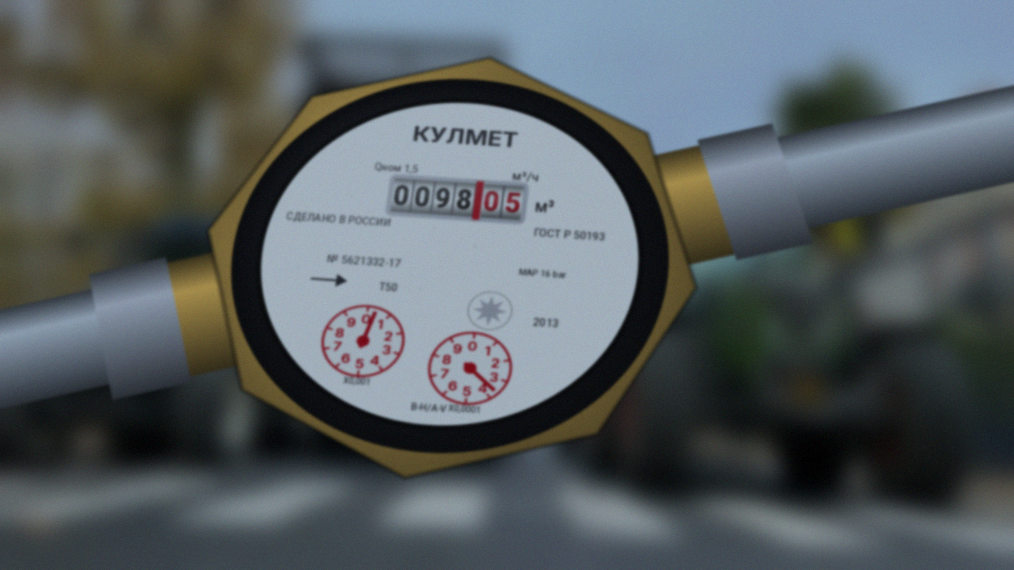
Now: 98.0503
